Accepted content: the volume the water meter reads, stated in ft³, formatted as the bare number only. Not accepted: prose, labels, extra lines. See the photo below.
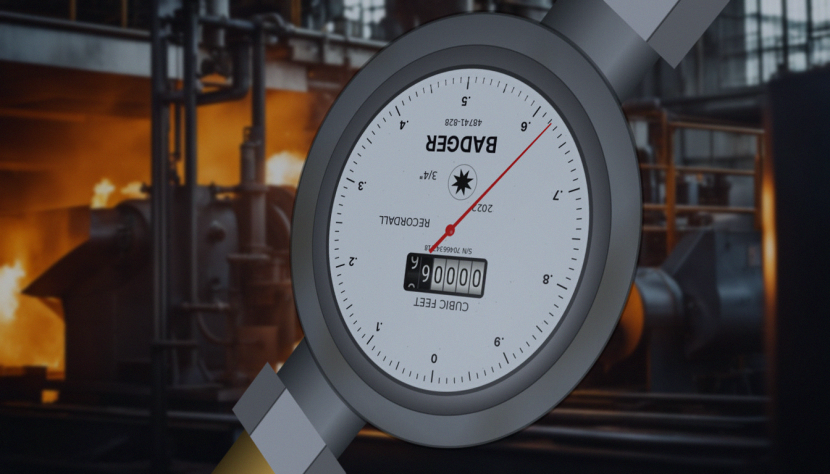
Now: 65.62
